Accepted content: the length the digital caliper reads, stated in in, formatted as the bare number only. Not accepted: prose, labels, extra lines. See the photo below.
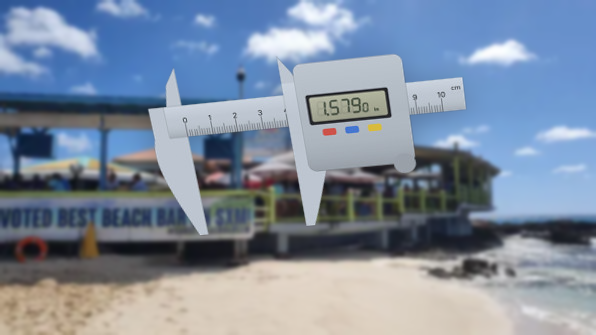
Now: 1.5790
